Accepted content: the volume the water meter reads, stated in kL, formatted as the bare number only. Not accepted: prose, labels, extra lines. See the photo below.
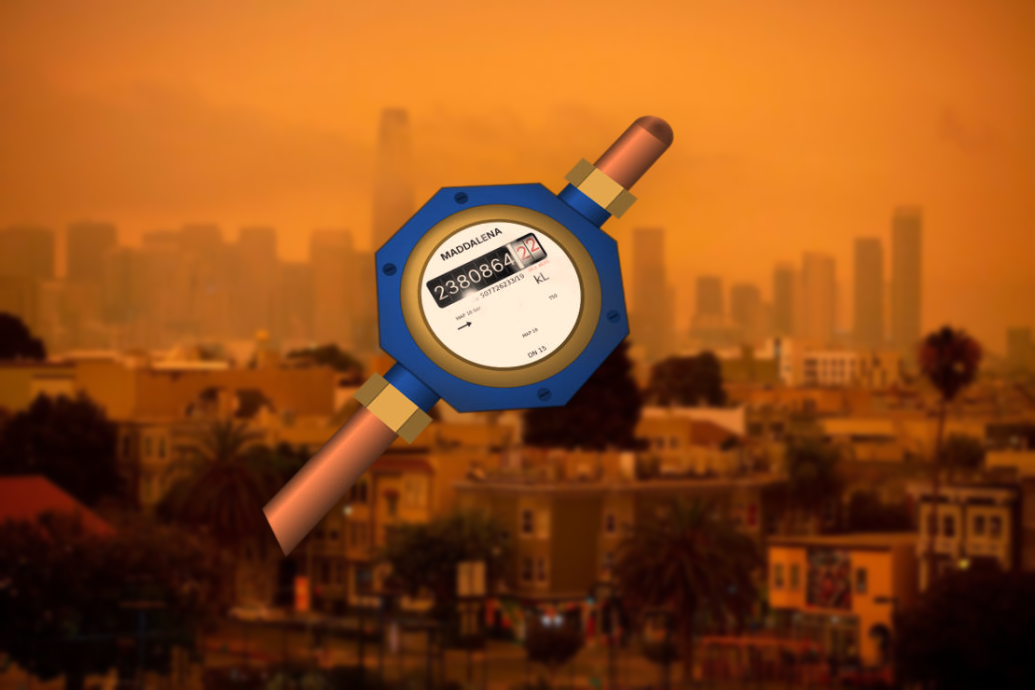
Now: 2380864.22
